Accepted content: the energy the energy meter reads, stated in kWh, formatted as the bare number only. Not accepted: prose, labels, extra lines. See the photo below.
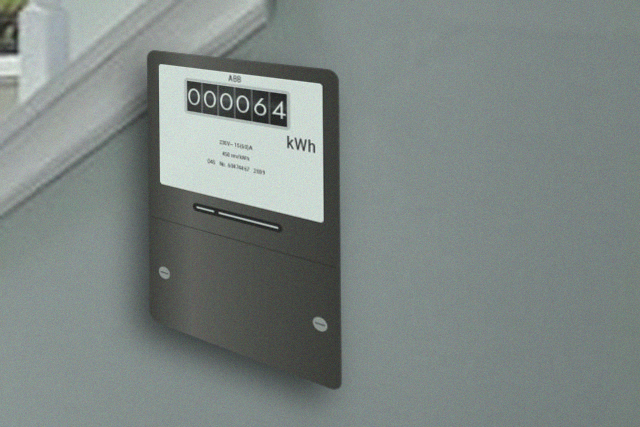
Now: 64
